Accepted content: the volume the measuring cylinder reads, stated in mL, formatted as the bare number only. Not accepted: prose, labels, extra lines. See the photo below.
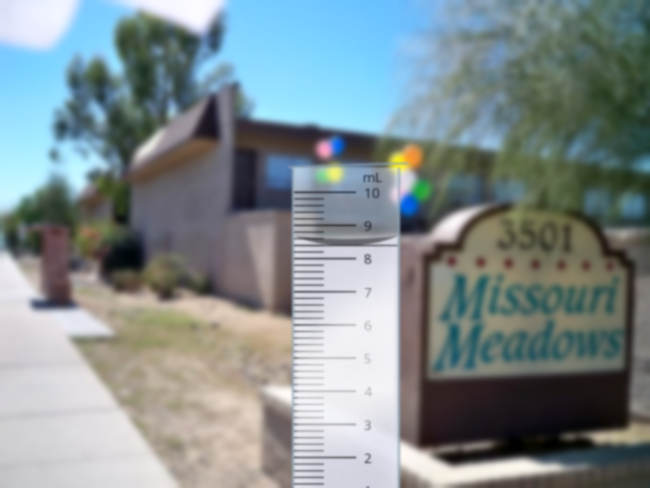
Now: 8.4
